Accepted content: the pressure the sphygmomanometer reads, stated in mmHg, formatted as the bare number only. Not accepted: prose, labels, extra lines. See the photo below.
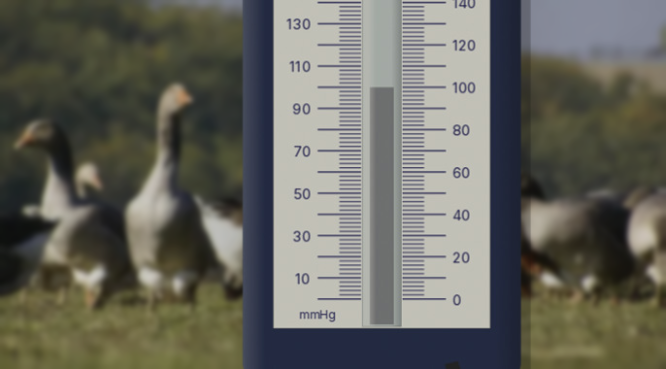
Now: 100
